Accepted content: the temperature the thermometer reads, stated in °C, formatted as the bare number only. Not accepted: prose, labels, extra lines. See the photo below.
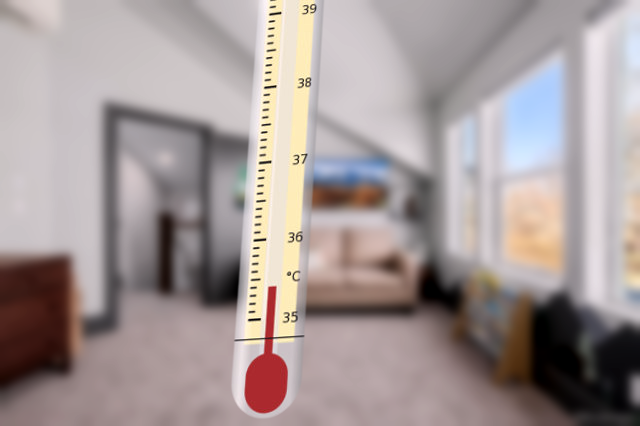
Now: 35.4
